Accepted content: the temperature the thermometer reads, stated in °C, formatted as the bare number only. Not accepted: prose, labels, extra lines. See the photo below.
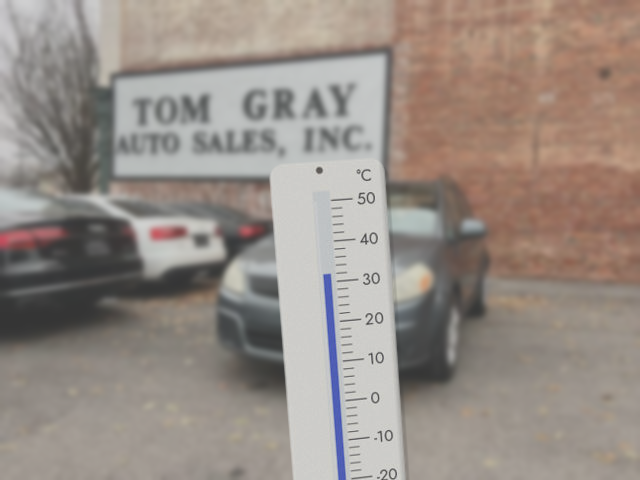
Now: 32
